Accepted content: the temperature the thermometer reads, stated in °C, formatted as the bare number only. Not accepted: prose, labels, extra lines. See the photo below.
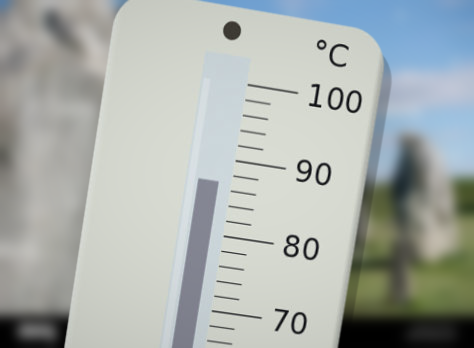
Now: 87
